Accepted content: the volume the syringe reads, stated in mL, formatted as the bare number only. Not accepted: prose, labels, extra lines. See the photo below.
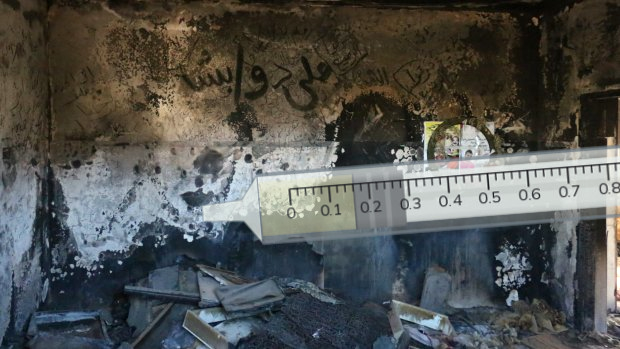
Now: 0.16
